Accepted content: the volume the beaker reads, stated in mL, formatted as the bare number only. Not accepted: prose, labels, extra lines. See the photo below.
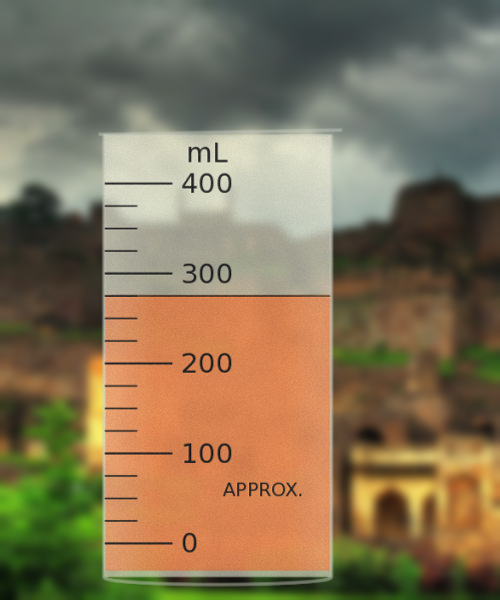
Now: 275
